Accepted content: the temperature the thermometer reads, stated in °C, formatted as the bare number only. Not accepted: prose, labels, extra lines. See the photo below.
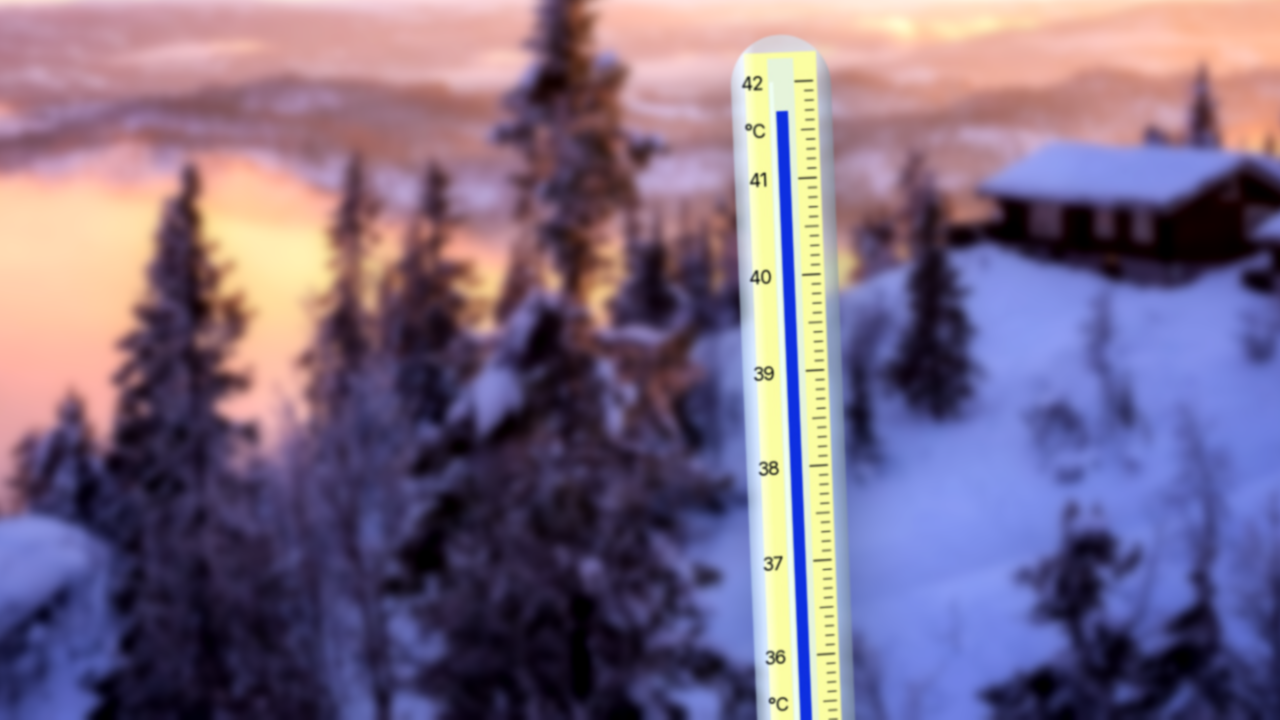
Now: 41.7
